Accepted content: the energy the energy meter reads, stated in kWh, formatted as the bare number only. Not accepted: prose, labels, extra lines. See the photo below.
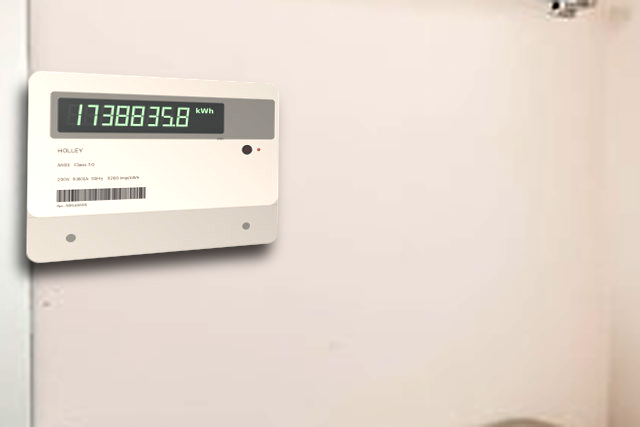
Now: 1738835.8
